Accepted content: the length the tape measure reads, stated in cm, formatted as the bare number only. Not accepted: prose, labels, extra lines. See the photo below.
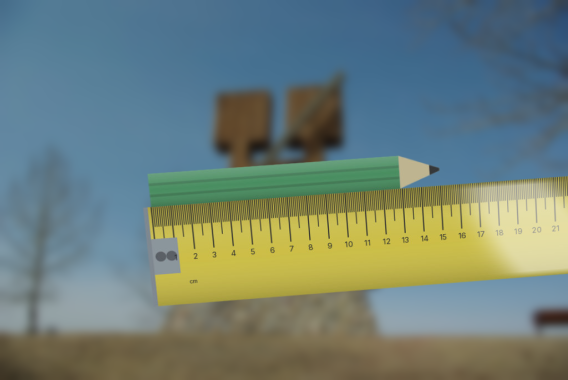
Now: 15
